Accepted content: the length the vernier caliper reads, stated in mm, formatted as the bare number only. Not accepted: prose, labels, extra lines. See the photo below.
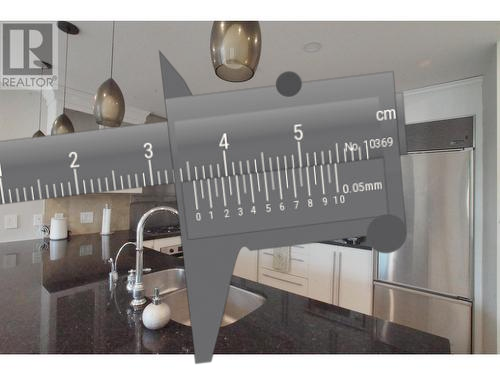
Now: 35.6
